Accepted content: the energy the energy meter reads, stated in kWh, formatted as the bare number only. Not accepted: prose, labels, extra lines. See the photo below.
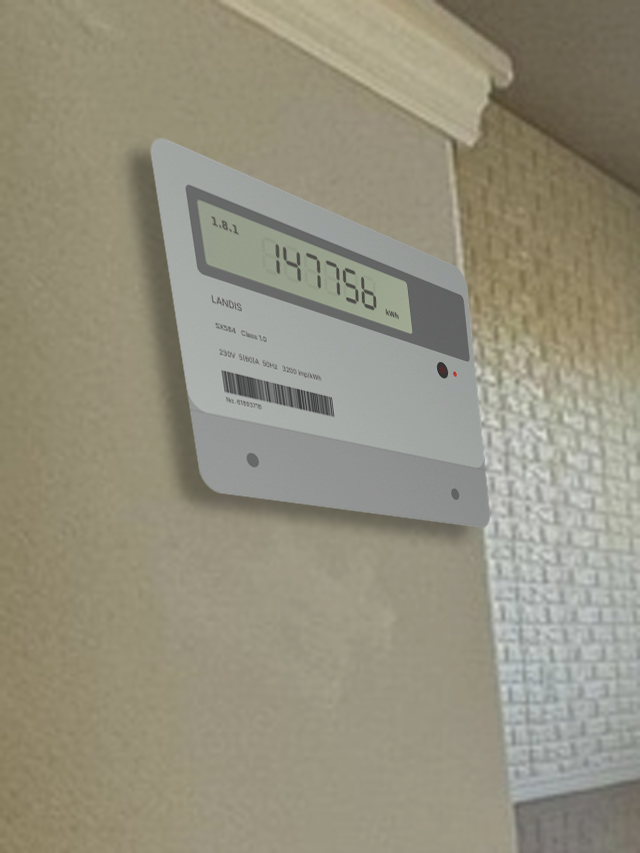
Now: 147756
